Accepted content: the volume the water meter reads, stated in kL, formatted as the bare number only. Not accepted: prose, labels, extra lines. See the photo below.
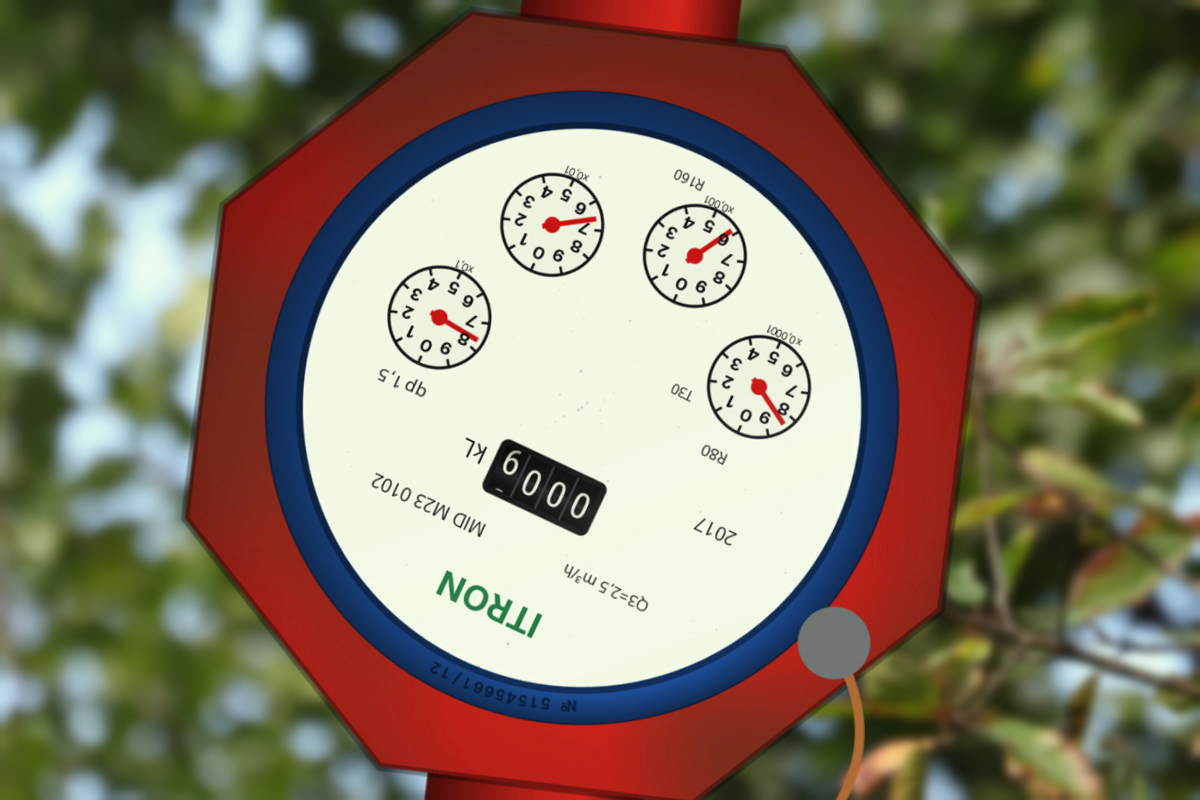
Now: 8.7658
